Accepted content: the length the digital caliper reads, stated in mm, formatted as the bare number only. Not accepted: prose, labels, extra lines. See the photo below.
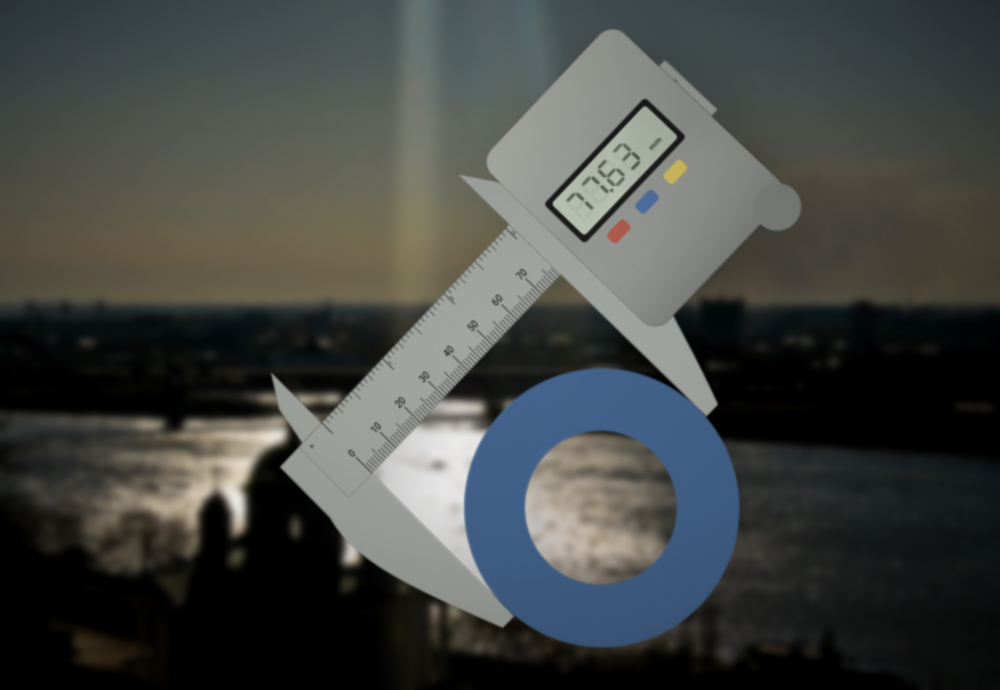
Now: 77.63
